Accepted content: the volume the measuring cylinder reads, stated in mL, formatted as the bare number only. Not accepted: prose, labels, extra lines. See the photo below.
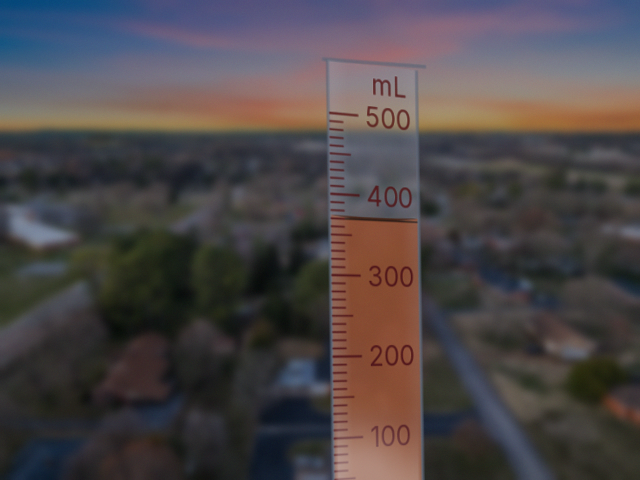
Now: 370
